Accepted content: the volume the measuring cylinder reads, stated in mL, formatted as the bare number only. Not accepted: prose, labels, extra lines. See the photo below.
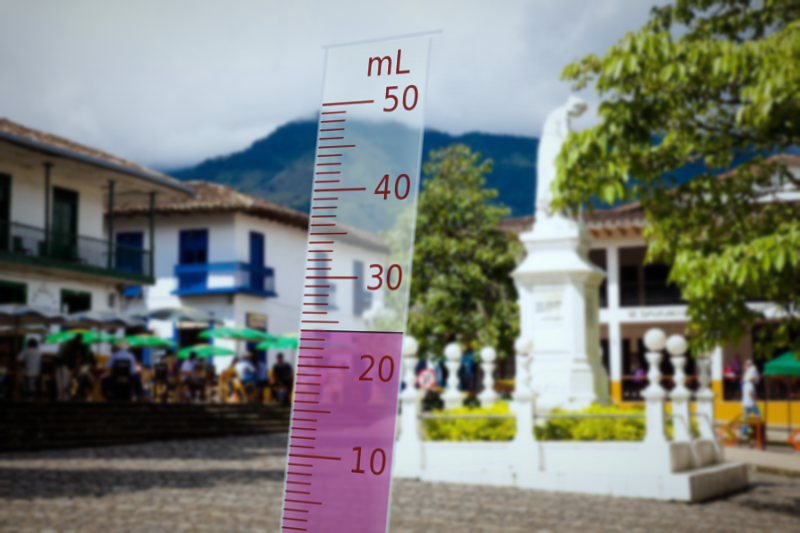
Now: 24
